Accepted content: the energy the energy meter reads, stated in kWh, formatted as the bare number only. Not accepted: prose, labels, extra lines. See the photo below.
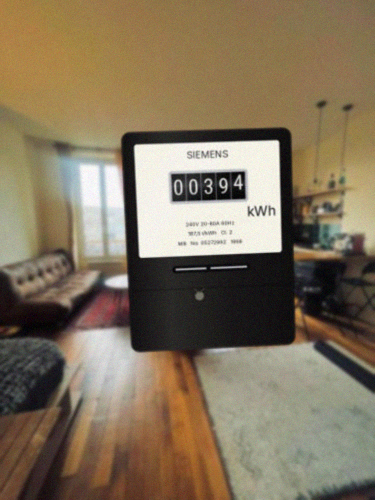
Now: 394
